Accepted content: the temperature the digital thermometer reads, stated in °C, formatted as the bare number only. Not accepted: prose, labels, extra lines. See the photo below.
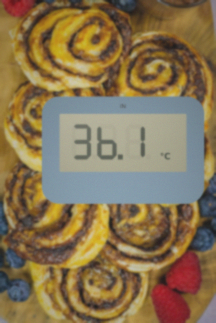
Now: 36.1
